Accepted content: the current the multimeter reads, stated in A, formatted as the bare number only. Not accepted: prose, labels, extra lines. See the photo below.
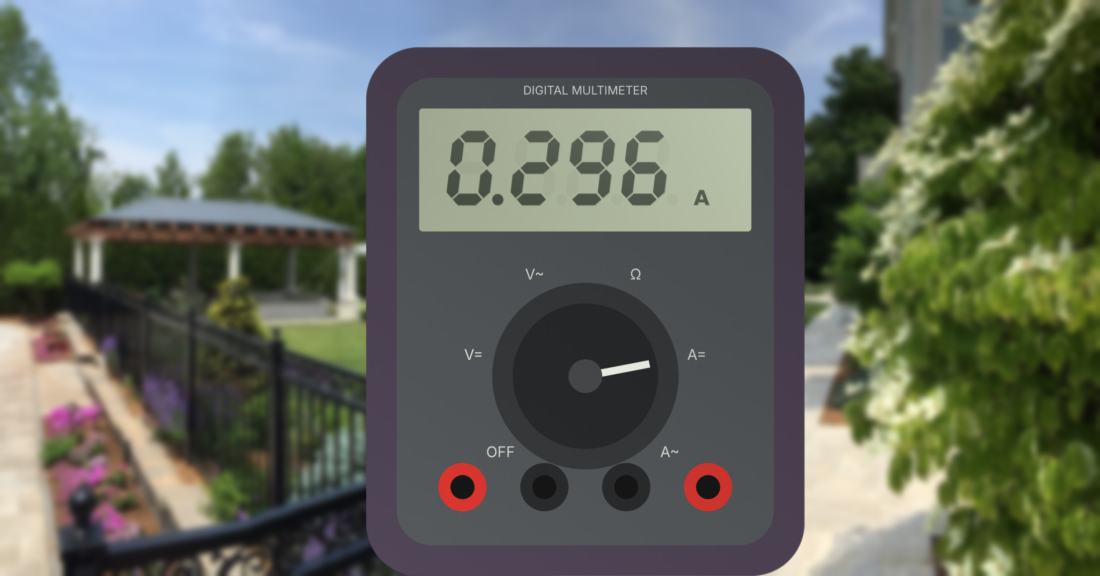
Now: 0.296
